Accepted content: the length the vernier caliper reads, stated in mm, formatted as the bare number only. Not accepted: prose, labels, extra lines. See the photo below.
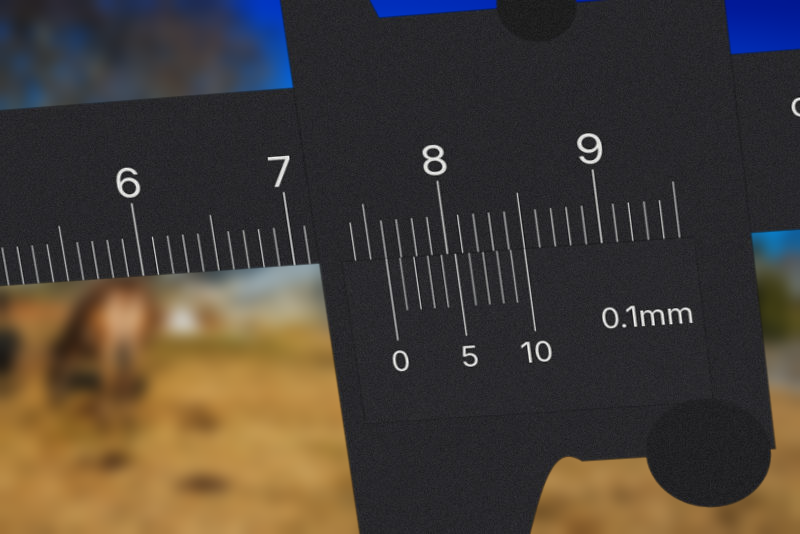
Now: 76.0
